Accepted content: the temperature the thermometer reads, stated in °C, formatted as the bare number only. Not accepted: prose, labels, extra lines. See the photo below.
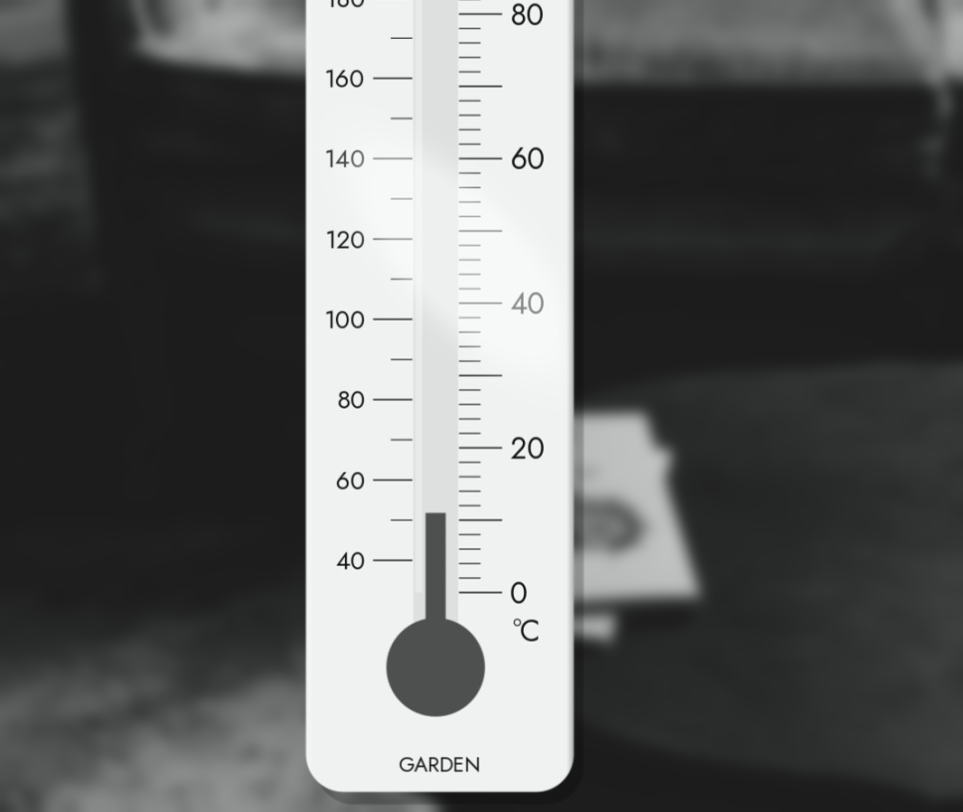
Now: 11
